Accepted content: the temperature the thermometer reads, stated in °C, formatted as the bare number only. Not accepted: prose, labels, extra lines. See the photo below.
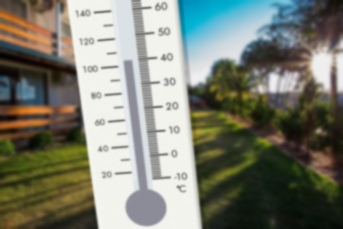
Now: 40
